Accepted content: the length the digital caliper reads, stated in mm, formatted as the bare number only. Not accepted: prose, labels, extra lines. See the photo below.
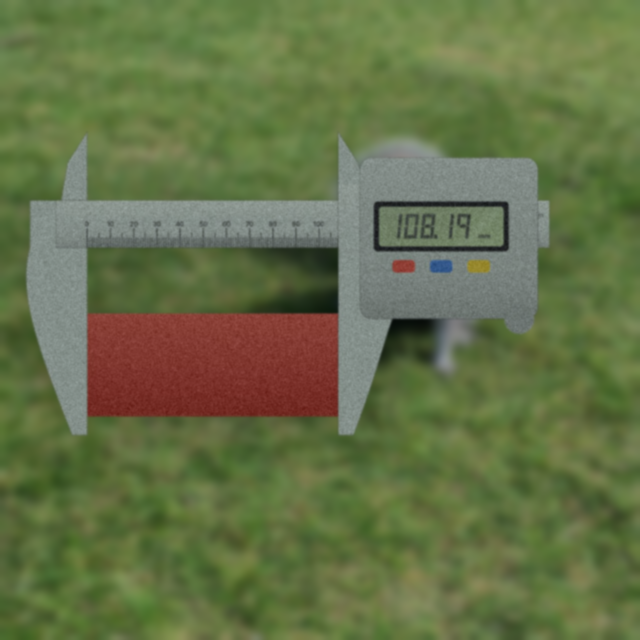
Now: 108.19
